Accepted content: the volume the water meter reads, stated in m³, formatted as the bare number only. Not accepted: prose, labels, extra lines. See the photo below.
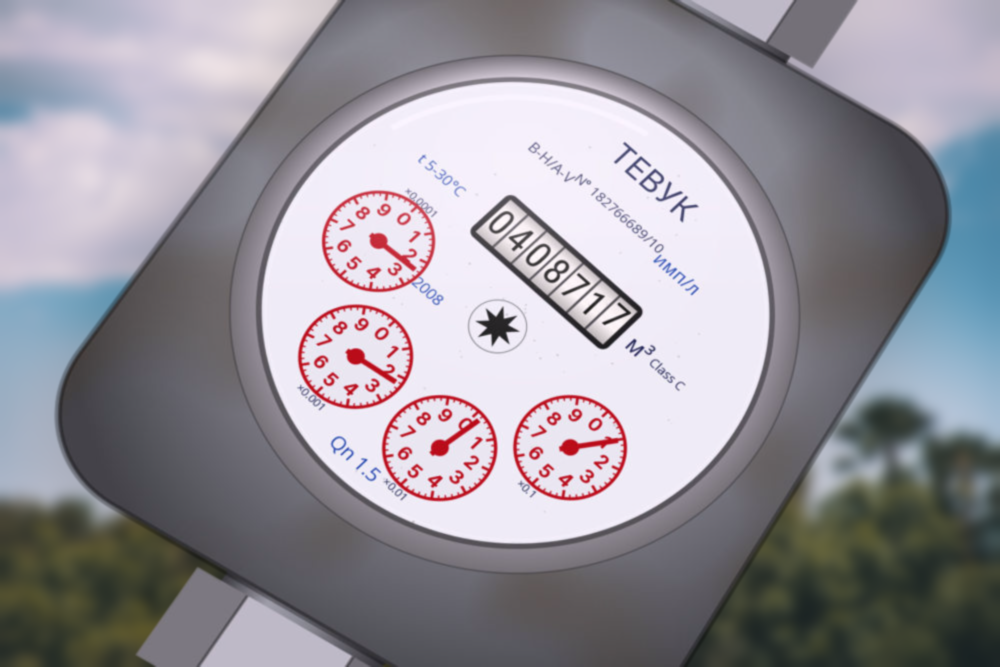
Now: 408717.1022
